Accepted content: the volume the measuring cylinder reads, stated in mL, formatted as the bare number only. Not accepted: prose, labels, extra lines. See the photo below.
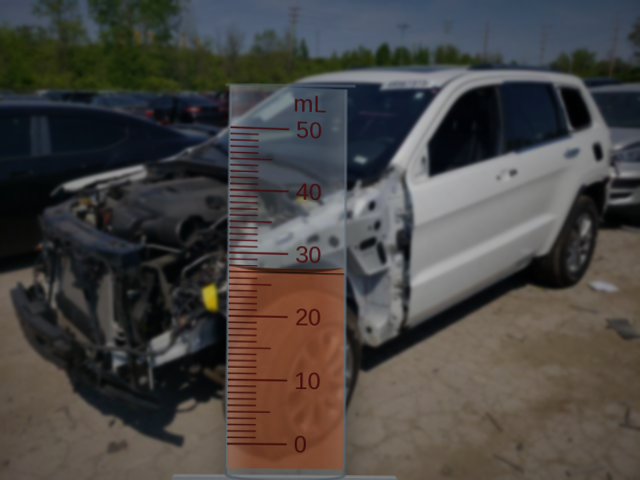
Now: 27
